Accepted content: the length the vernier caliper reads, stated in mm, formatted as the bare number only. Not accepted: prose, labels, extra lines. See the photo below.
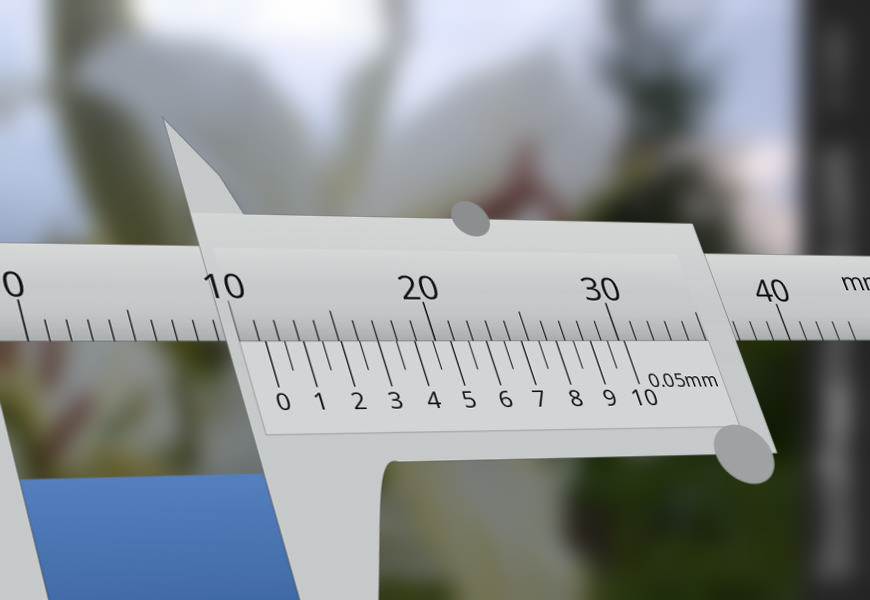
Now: 11.3
